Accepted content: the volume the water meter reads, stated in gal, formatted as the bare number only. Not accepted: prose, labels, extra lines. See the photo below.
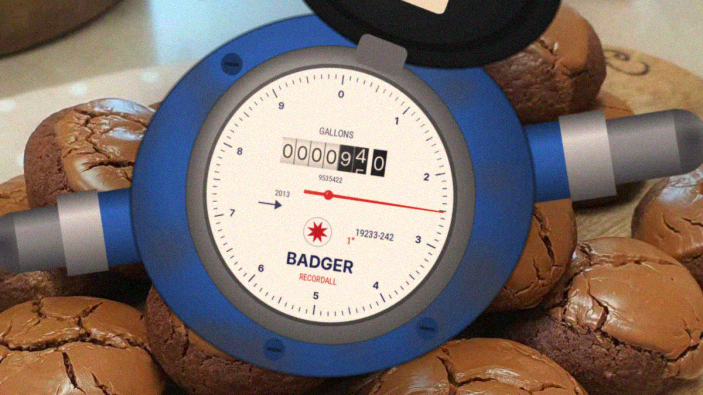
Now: 942.5
